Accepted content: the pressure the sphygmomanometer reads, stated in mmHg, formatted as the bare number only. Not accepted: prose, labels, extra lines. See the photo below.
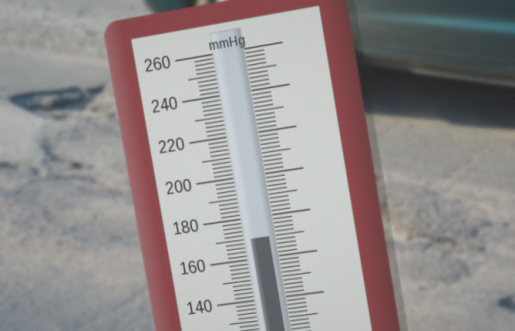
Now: 170
